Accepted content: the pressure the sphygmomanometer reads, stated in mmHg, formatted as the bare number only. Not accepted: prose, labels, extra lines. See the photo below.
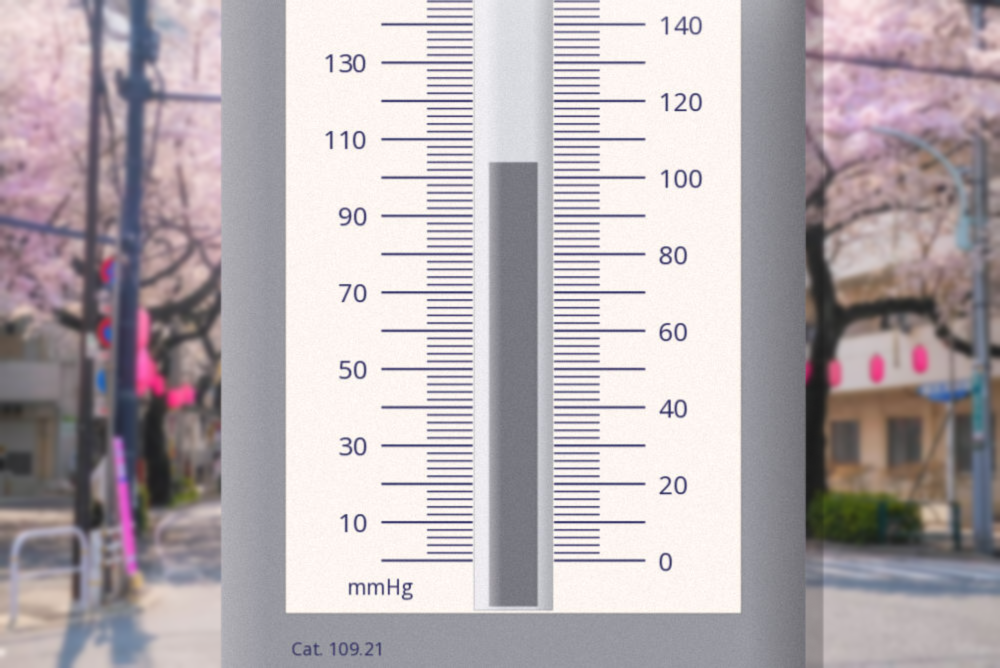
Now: 104
